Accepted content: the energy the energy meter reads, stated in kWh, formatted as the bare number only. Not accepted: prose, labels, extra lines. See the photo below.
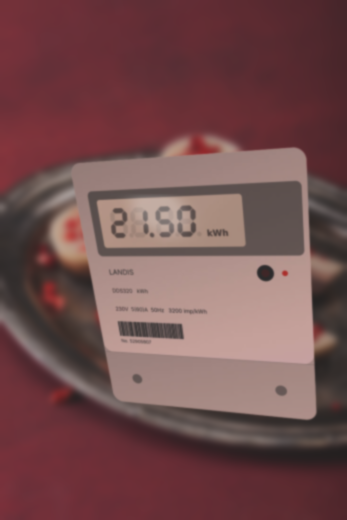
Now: 21.50
